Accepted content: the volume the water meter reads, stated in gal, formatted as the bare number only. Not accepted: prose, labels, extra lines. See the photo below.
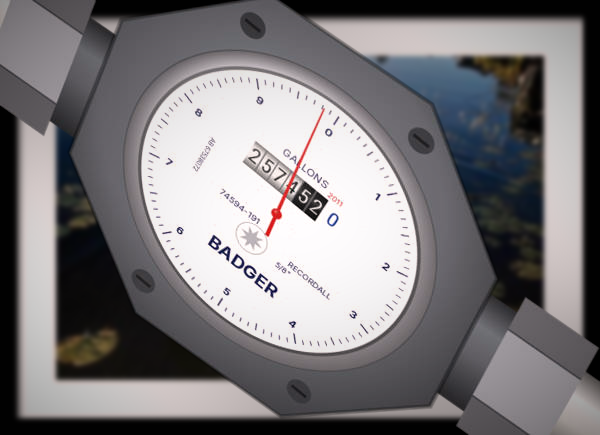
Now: 2574519.8
